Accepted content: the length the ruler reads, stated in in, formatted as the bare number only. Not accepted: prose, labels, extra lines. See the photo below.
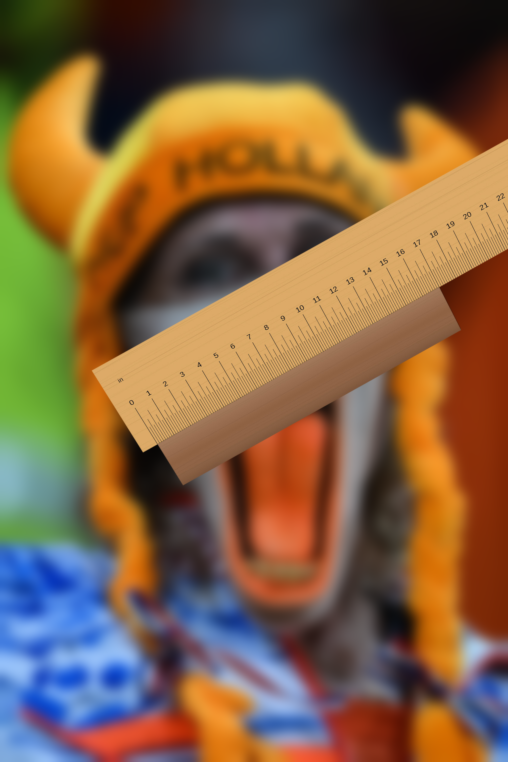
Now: 17
